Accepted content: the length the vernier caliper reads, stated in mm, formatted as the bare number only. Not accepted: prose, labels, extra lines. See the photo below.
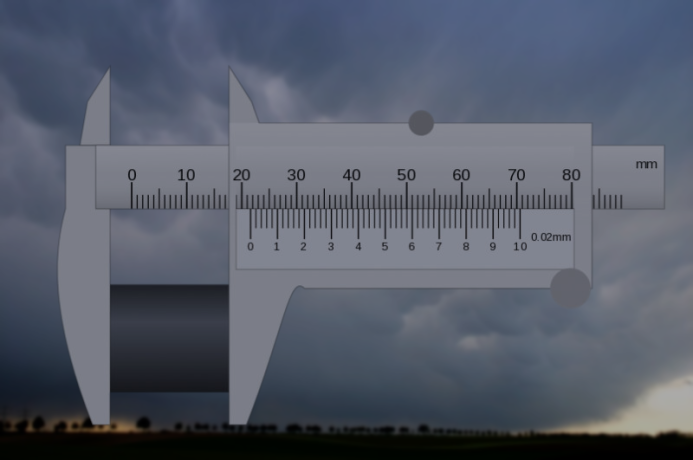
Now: 21.6
